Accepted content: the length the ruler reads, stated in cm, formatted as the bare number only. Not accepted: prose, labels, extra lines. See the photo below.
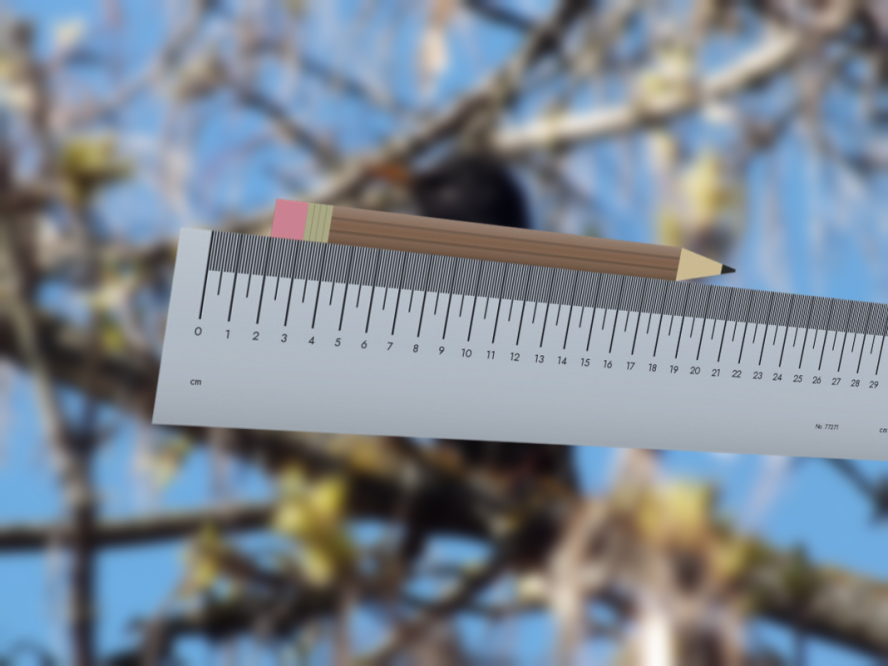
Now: 19
